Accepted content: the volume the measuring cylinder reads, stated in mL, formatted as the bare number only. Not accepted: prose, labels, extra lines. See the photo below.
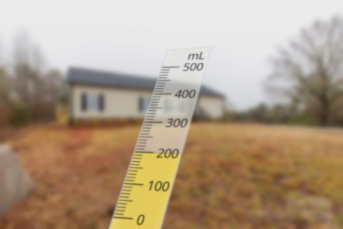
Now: 200
